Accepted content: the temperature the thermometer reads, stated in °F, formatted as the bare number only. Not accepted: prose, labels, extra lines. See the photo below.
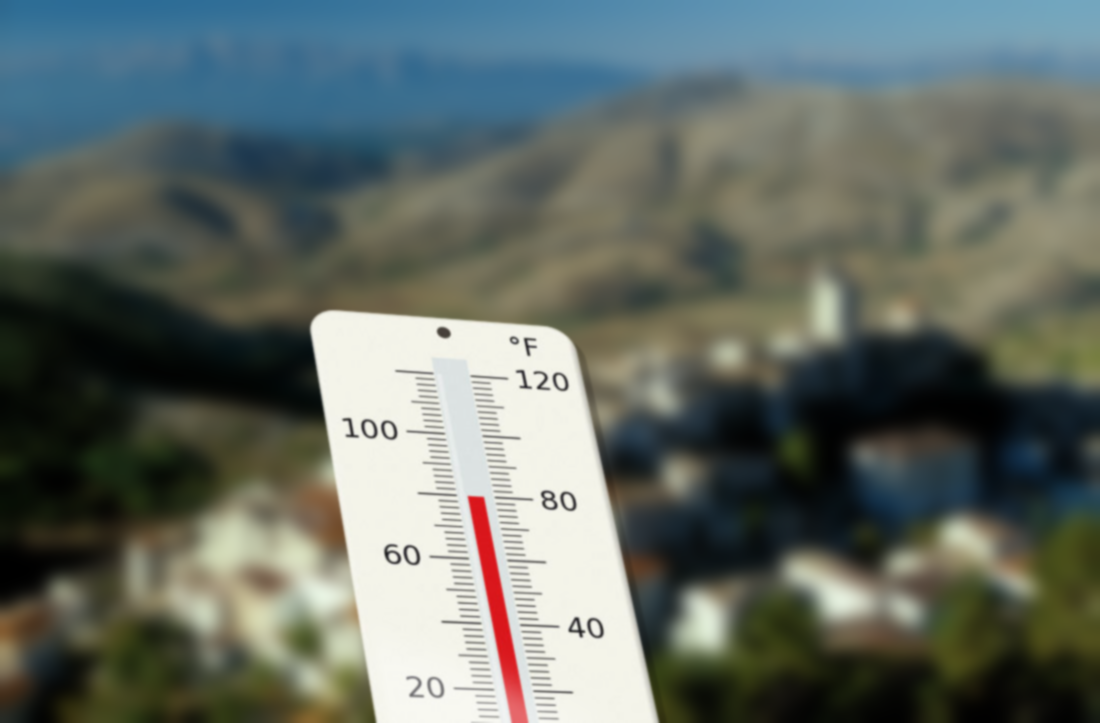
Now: 80
